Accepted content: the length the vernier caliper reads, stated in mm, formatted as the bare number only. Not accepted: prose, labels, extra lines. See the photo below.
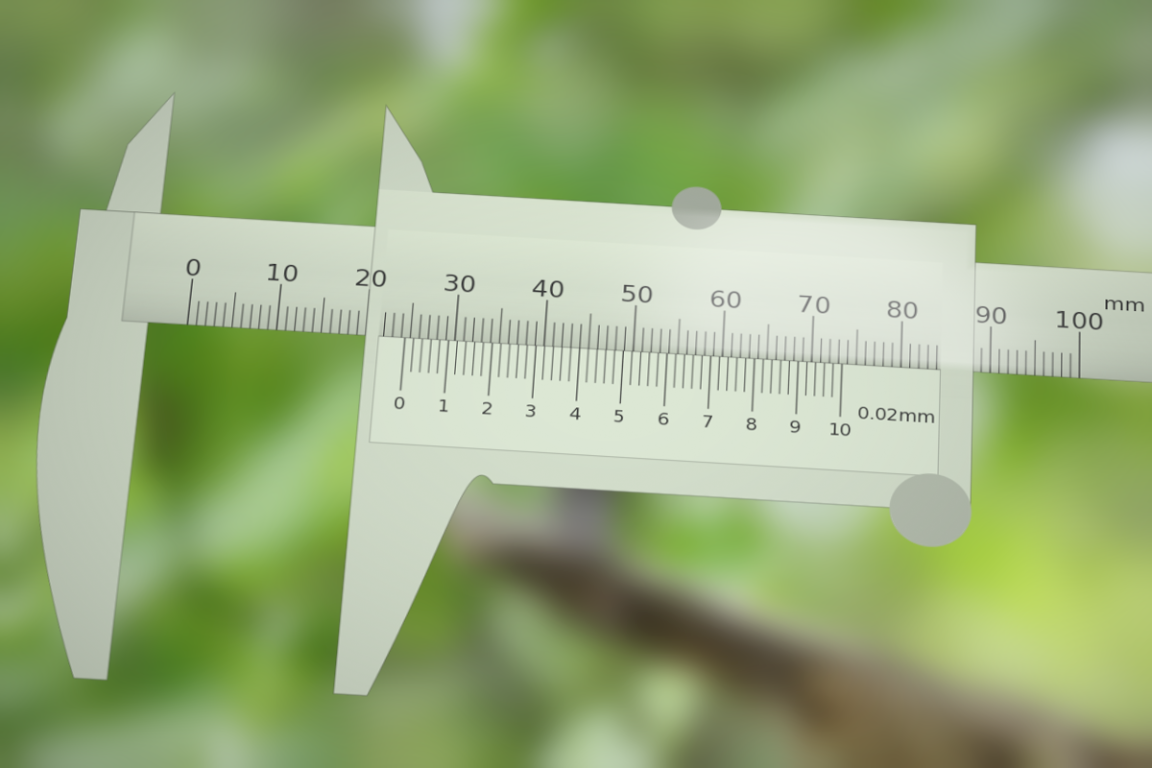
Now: 24.4
